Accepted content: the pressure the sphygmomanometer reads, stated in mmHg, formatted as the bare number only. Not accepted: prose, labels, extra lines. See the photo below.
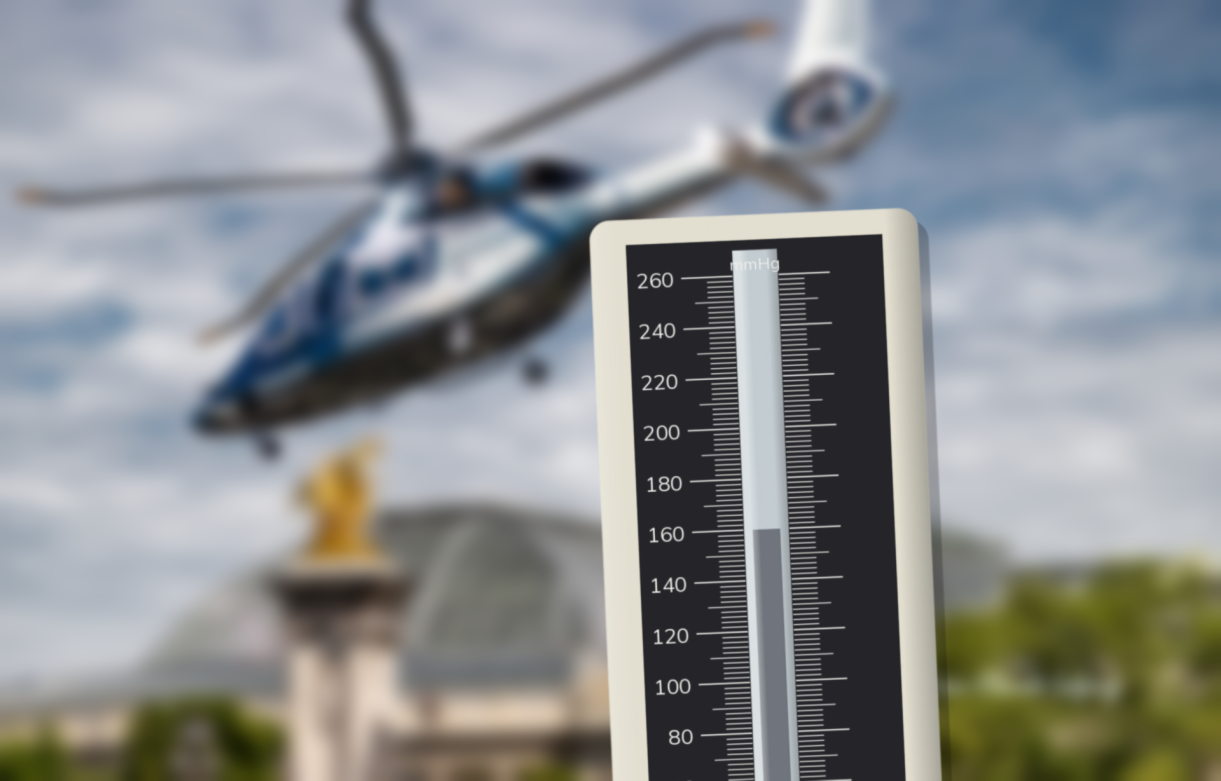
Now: 160
